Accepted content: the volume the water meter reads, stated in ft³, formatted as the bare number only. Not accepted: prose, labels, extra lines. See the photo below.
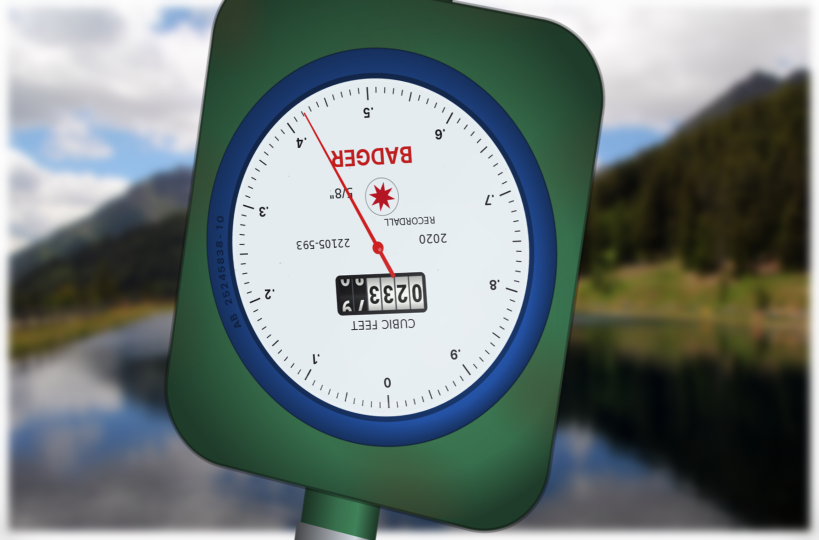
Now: 23379.42
